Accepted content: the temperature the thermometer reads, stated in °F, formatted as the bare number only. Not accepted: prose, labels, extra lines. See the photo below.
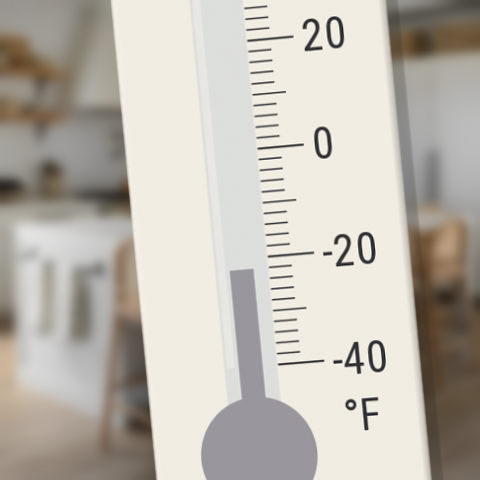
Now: -22
